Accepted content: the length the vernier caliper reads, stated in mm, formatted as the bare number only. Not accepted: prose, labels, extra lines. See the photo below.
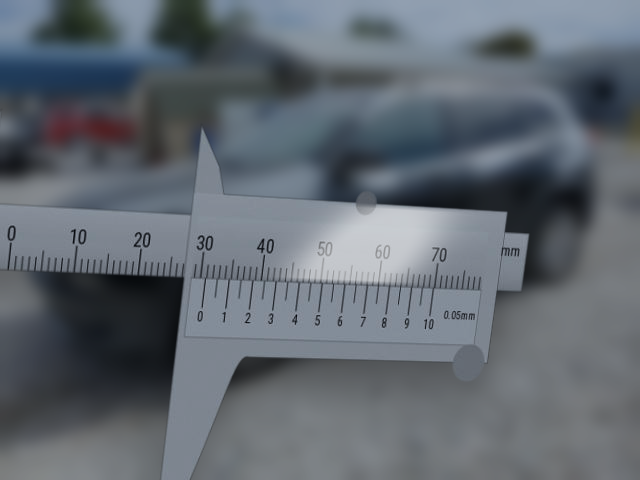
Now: 30.8
